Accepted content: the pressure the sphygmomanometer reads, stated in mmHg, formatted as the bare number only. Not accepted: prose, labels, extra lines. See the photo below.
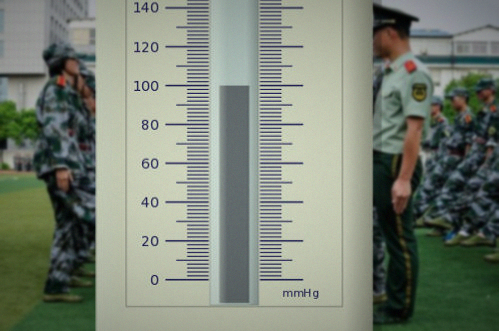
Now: 100
